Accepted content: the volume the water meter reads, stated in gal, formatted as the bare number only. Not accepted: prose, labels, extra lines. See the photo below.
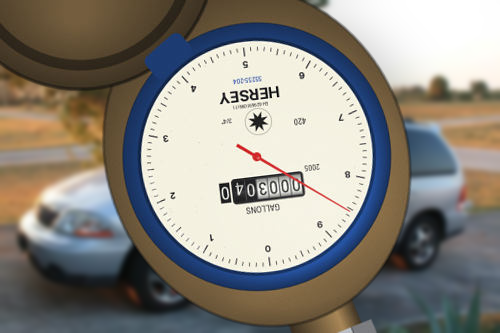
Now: 3038.5
